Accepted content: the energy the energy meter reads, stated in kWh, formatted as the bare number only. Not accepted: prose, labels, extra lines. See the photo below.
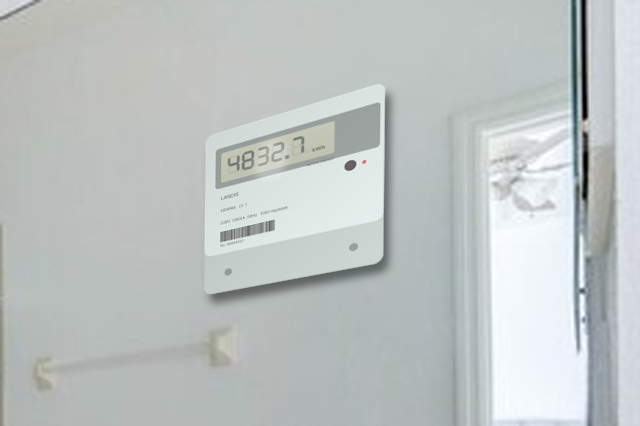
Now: 4832.7
